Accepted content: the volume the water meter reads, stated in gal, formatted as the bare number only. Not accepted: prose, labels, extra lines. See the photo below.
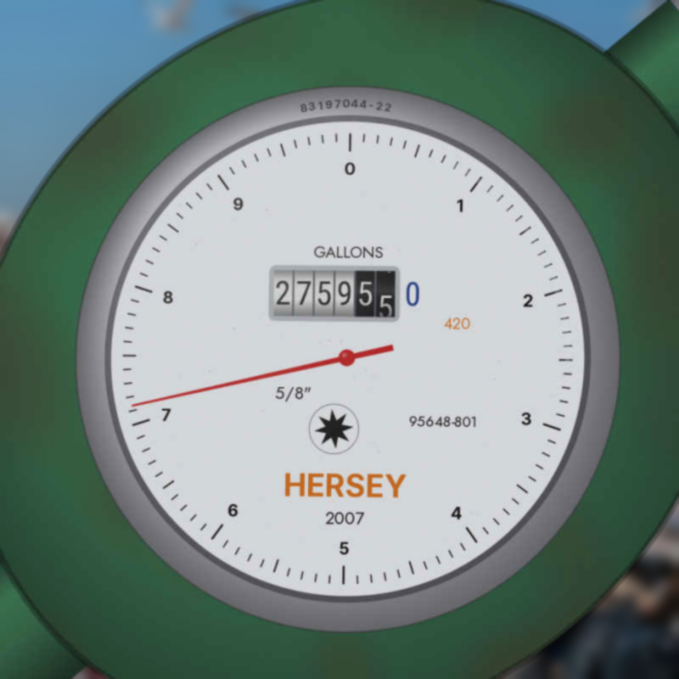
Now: 2759547.1
